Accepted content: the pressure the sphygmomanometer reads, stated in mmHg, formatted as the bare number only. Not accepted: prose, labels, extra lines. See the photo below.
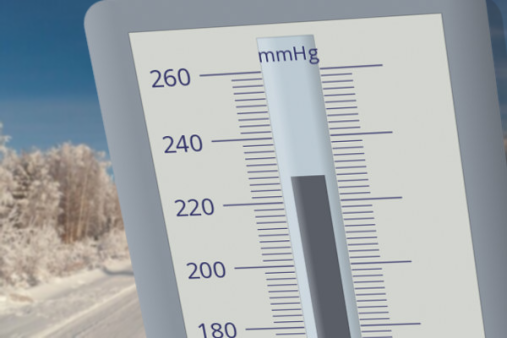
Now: 228
